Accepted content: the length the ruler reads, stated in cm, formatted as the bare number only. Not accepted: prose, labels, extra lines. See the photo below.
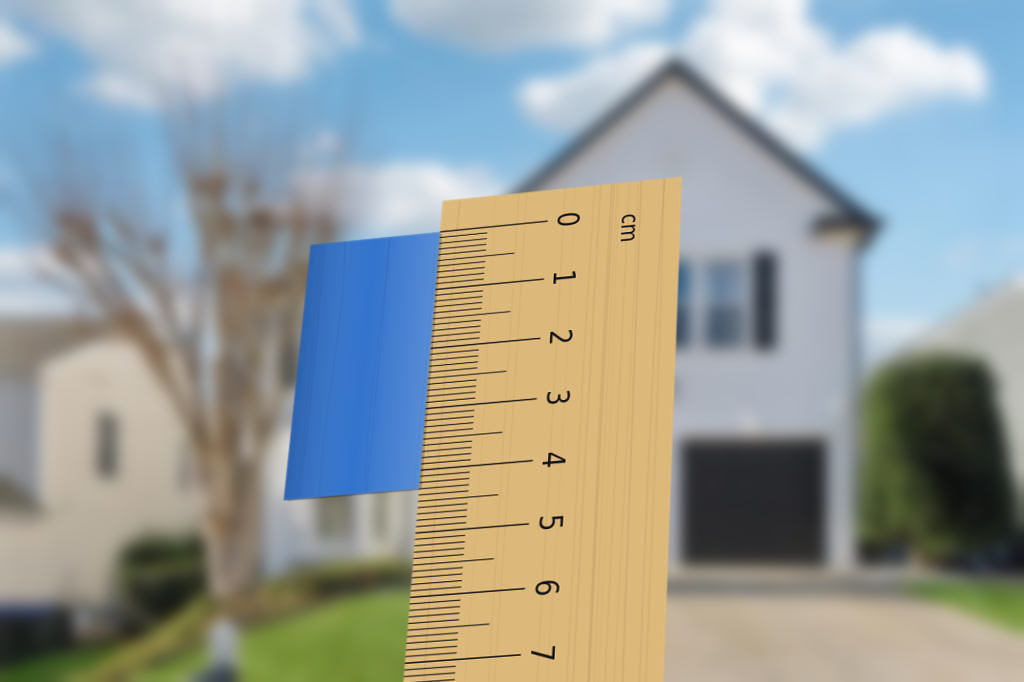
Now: 4.3
